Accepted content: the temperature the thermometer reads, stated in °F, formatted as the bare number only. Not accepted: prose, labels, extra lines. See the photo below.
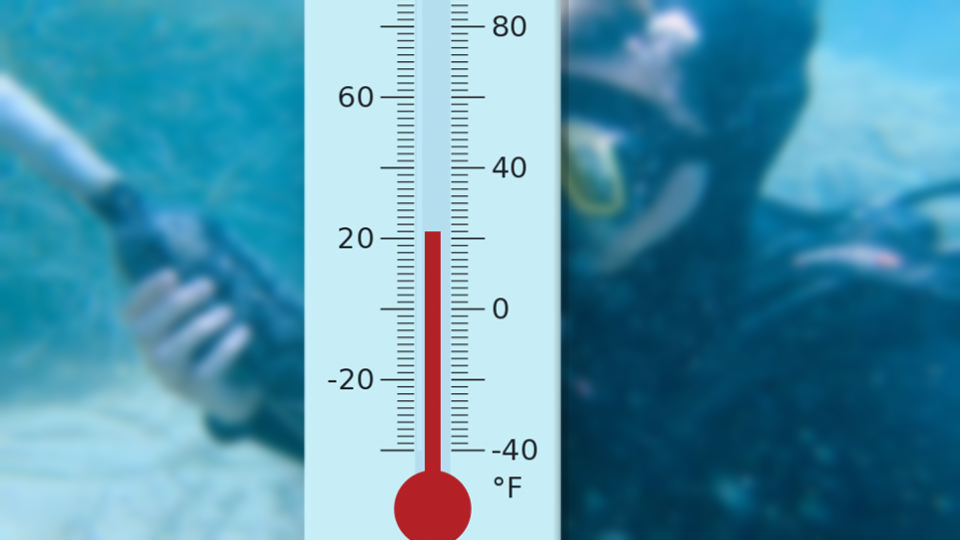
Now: 22
